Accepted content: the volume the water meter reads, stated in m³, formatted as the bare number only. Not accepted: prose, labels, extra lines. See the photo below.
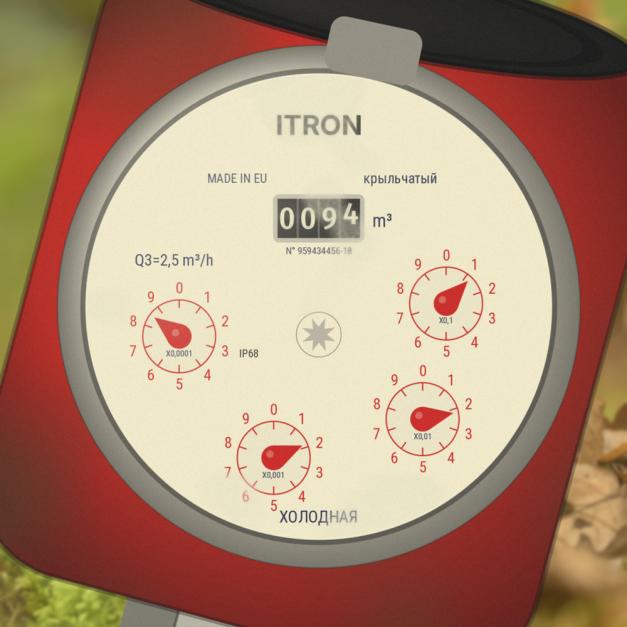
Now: 94.1218
